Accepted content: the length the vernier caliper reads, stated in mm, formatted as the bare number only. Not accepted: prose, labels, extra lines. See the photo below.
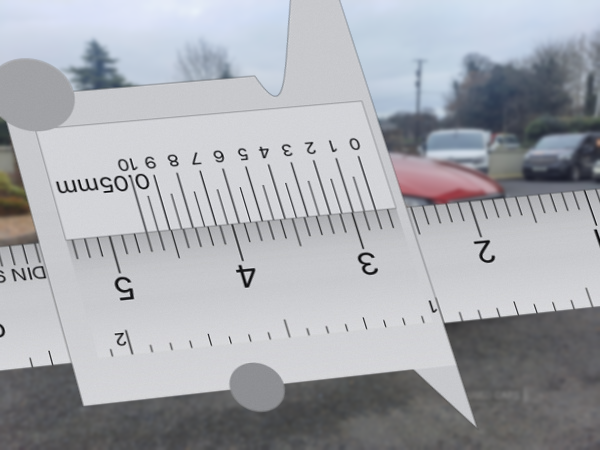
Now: 28.0
